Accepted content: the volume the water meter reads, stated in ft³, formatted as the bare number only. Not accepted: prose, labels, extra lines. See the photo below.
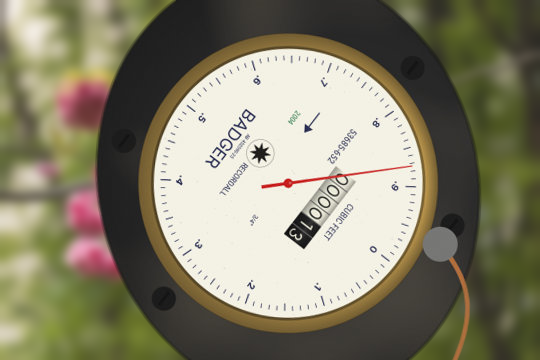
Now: 12.87
